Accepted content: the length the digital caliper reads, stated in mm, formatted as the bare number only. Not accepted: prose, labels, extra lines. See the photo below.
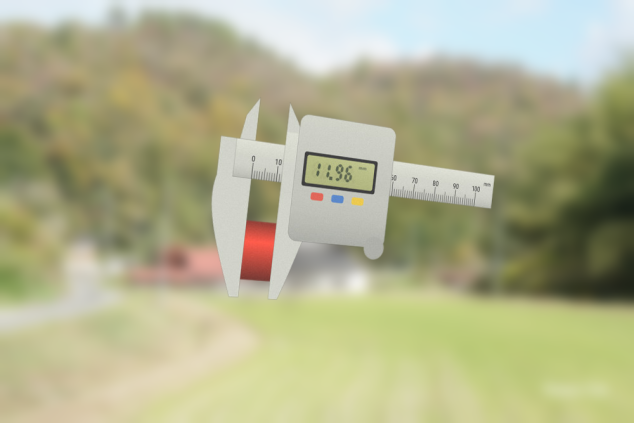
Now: 11.96
